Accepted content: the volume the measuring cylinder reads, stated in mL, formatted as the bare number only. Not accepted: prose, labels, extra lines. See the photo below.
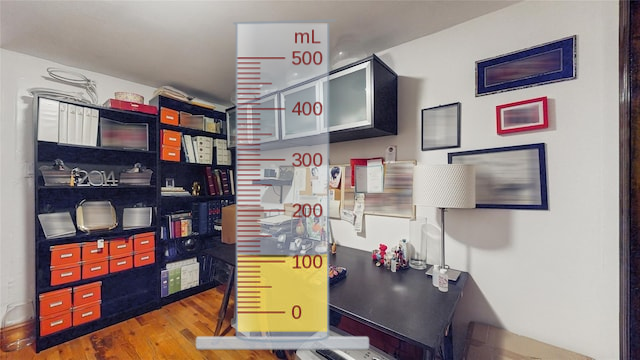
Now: 110
